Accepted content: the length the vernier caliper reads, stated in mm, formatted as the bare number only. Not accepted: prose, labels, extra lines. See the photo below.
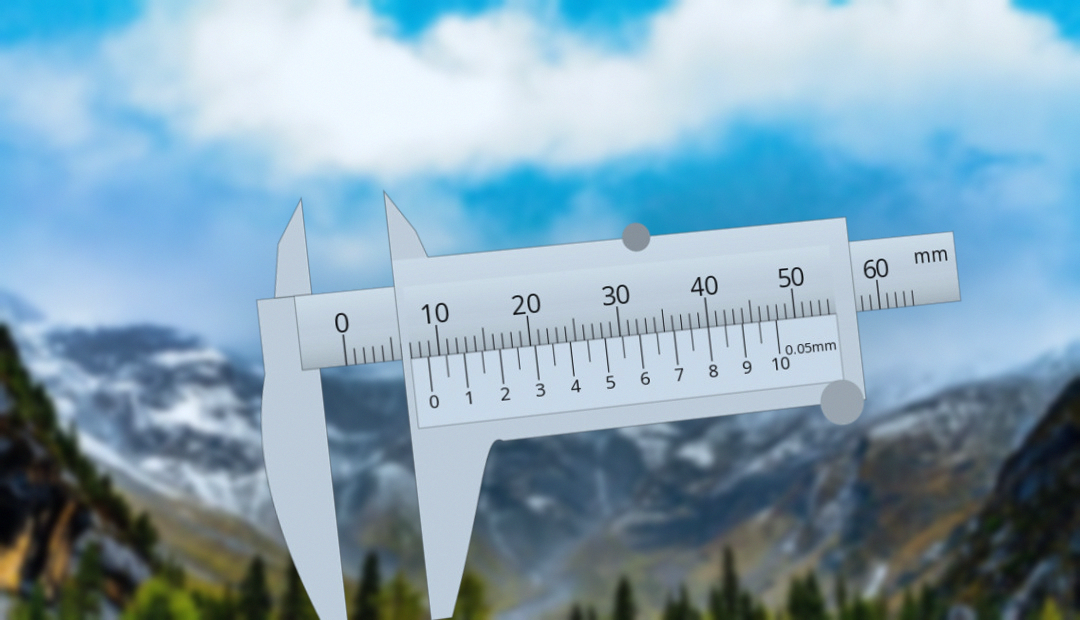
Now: 8.8
